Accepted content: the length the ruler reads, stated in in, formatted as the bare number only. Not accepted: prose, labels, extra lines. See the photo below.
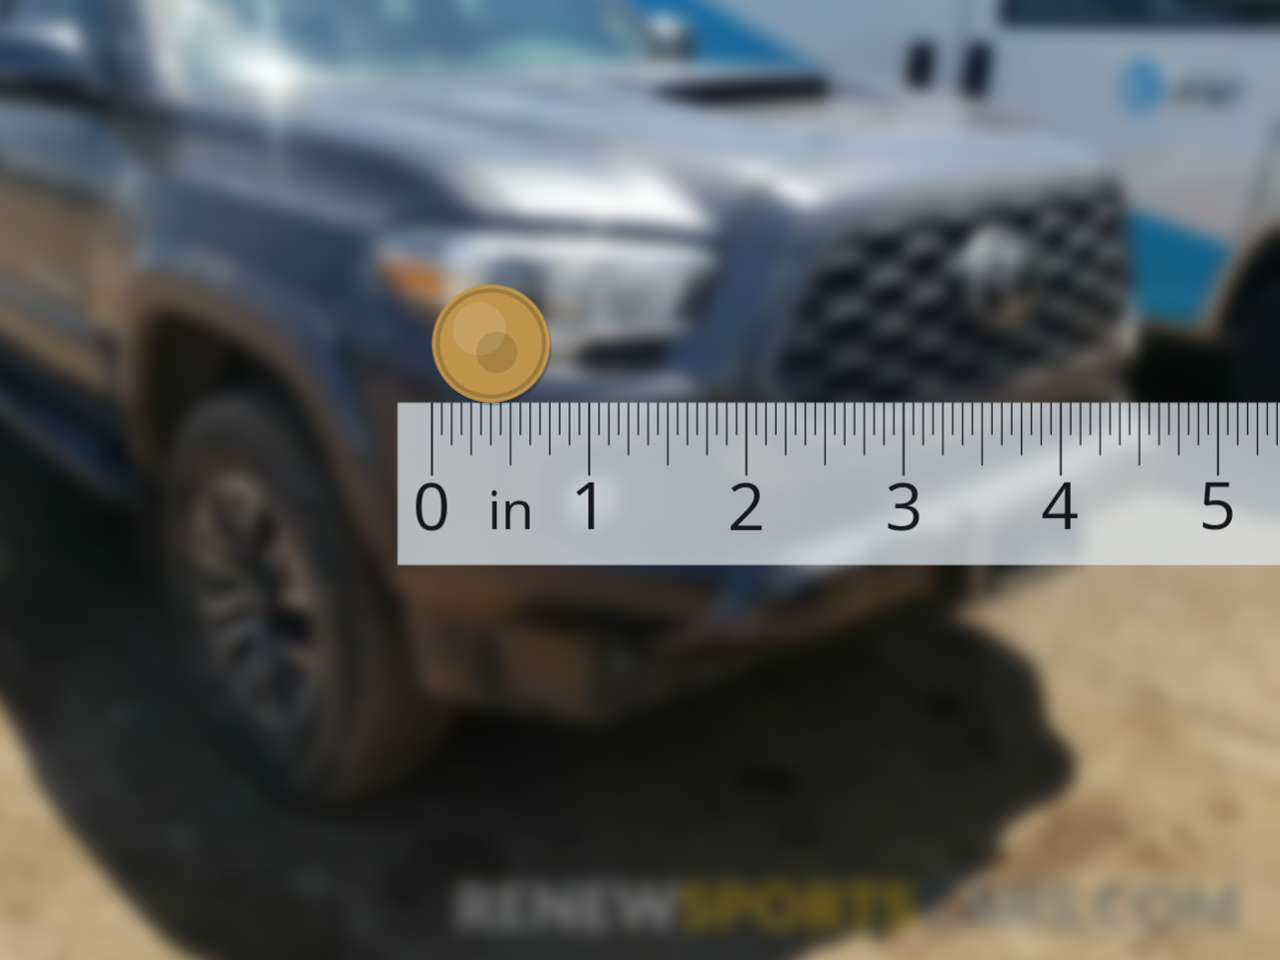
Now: 0.75
